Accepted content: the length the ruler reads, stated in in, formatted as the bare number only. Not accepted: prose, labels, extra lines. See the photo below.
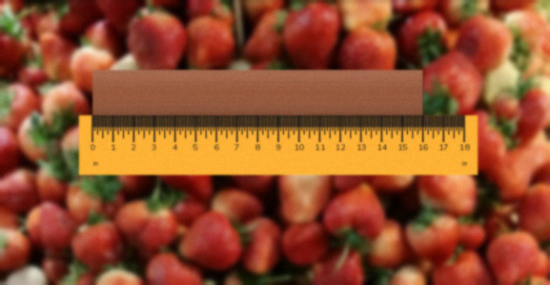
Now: 16
